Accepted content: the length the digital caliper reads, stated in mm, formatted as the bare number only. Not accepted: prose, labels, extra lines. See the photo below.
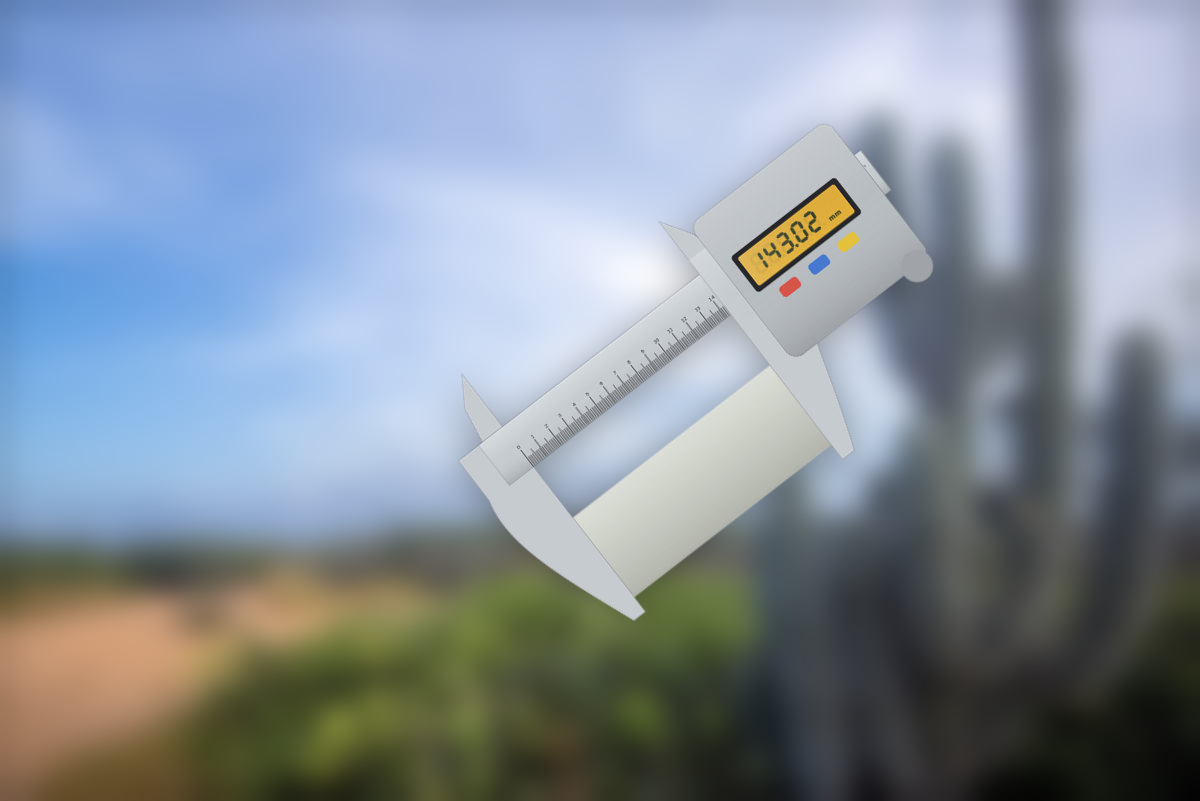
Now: 143.02
